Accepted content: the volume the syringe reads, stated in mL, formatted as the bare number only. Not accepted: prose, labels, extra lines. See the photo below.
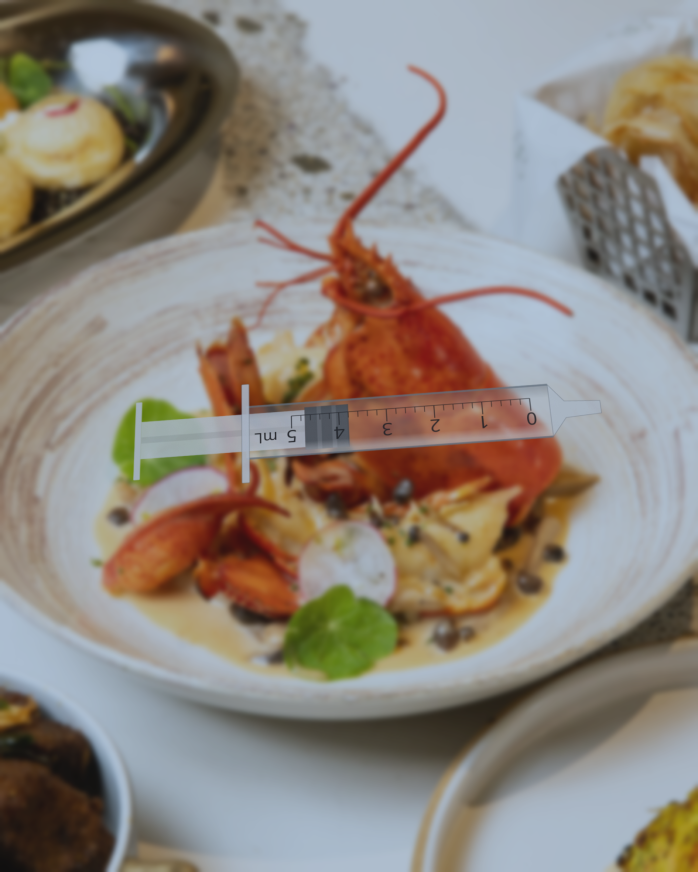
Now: 3.8
